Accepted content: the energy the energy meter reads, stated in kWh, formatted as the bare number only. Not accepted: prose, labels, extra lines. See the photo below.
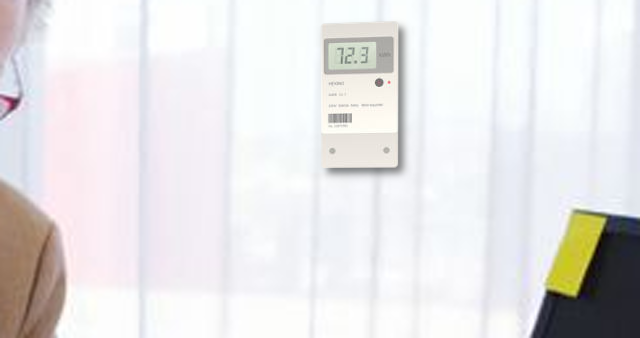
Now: 72.3
